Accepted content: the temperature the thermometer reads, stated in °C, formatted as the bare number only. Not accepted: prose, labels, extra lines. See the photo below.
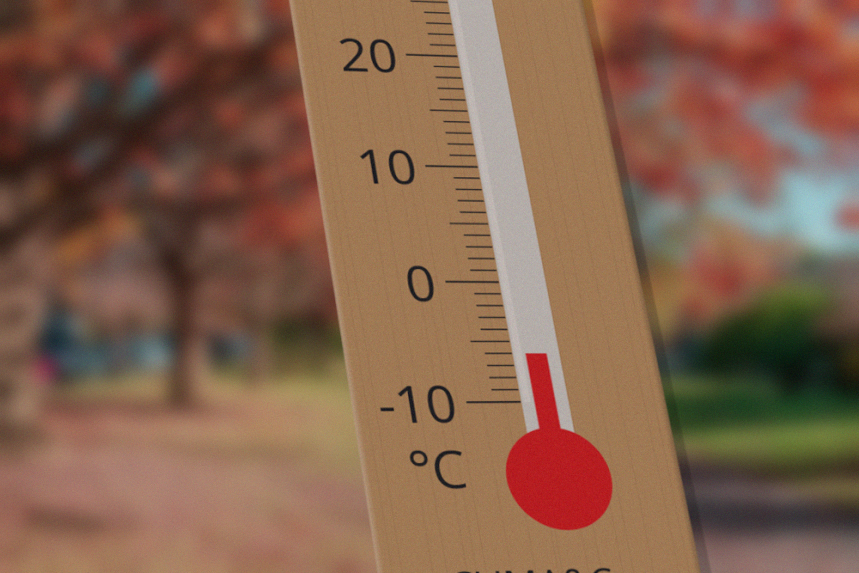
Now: -6
